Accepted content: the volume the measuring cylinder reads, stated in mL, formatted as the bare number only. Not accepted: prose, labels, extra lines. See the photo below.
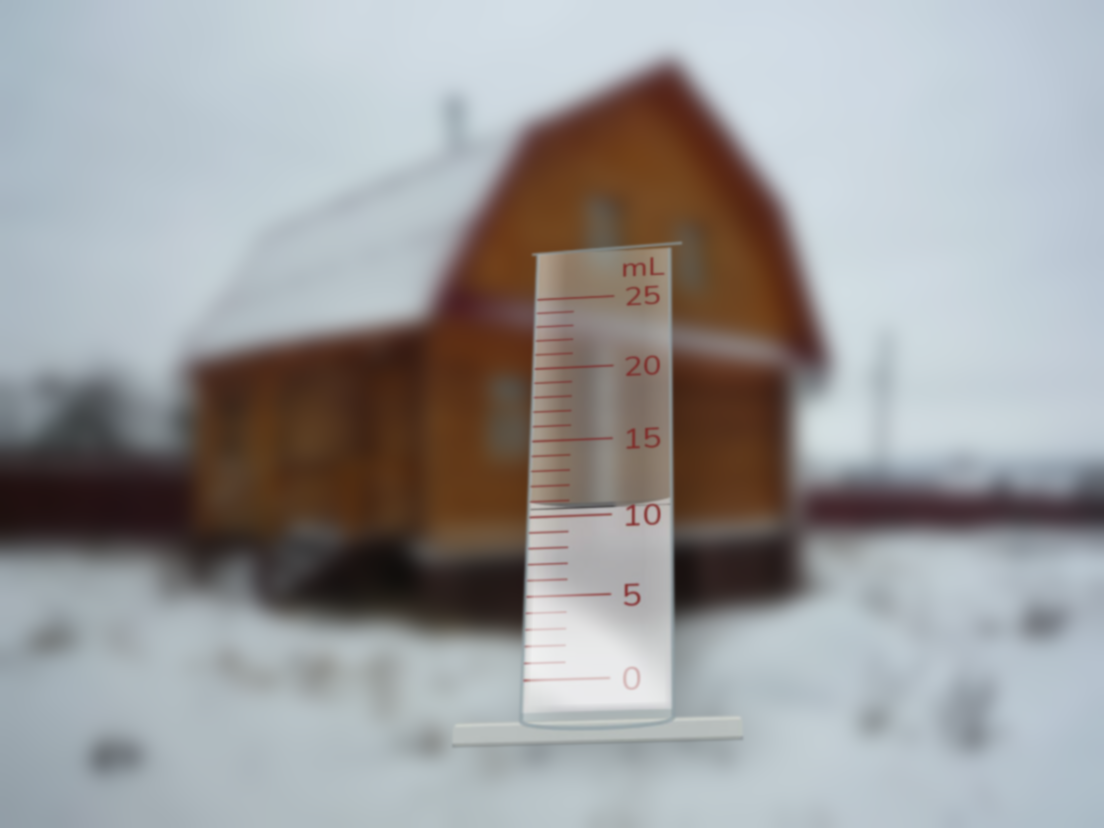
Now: 10.5
